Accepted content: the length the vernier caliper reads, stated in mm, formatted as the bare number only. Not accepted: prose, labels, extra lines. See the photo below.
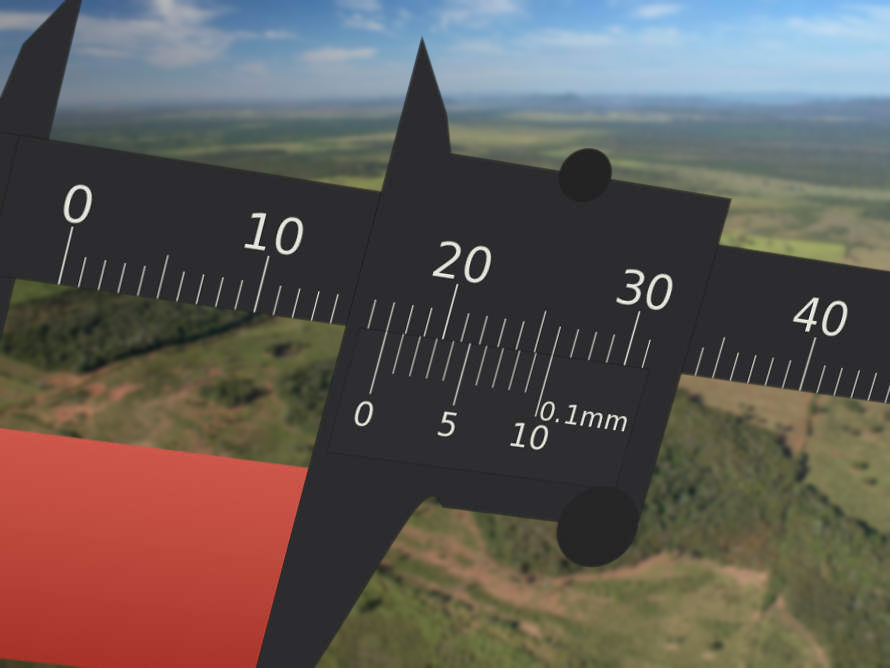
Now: 17.0
